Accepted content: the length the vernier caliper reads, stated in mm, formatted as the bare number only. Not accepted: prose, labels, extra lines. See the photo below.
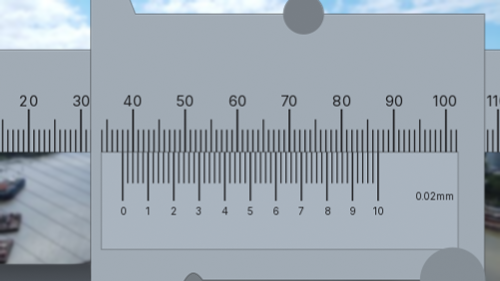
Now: 38.0
